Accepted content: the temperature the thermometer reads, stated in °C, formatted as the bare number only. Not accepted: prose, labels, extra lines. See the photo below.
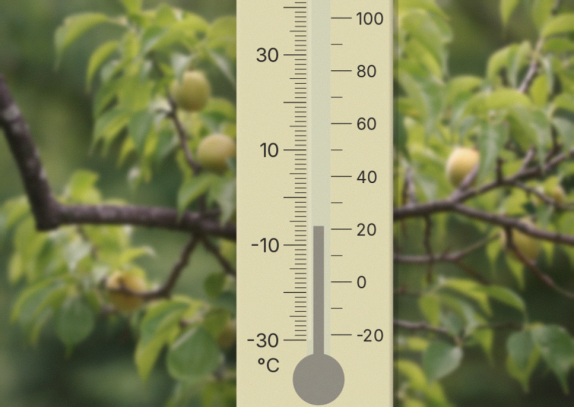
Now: -6
